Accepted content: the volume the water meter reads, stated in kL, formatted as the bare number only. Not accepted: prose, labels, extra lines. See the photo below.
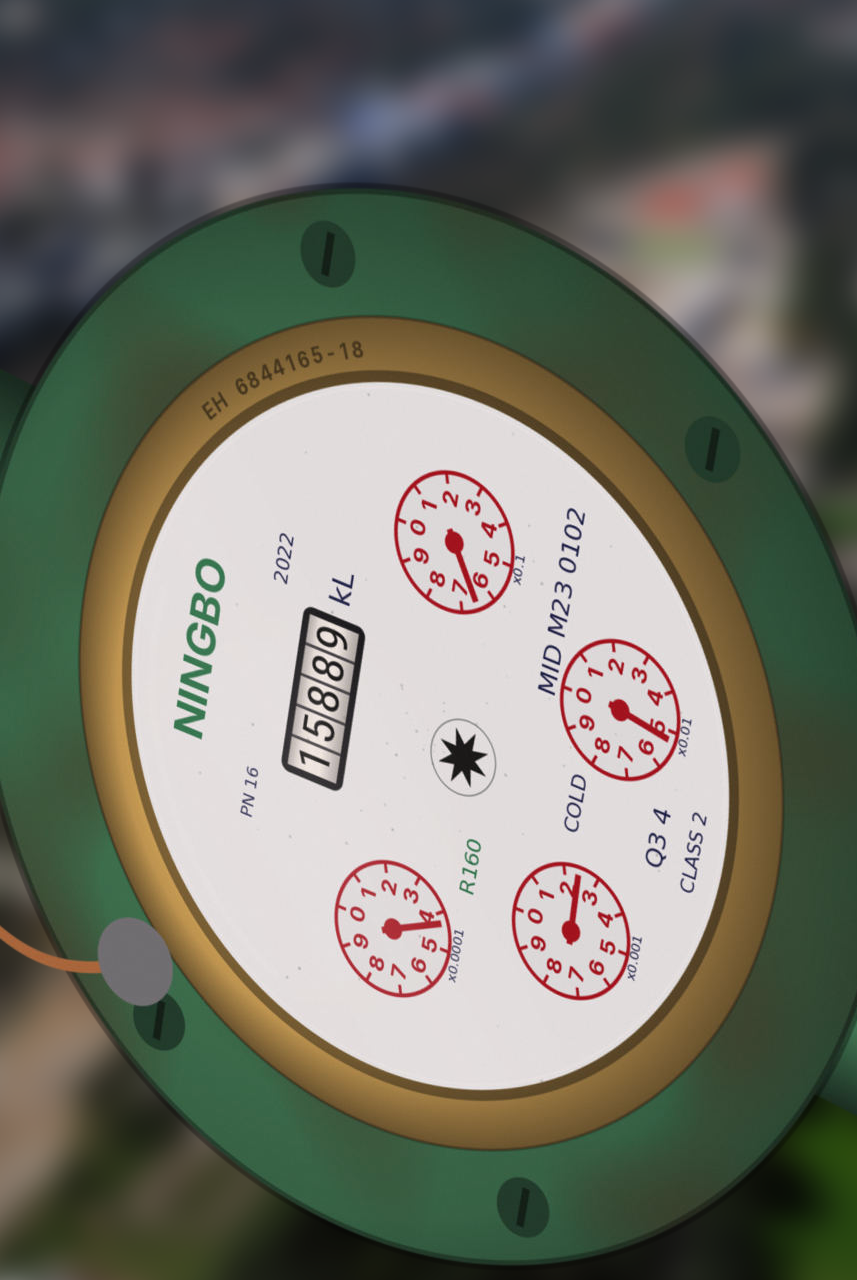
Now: 15889.6524
